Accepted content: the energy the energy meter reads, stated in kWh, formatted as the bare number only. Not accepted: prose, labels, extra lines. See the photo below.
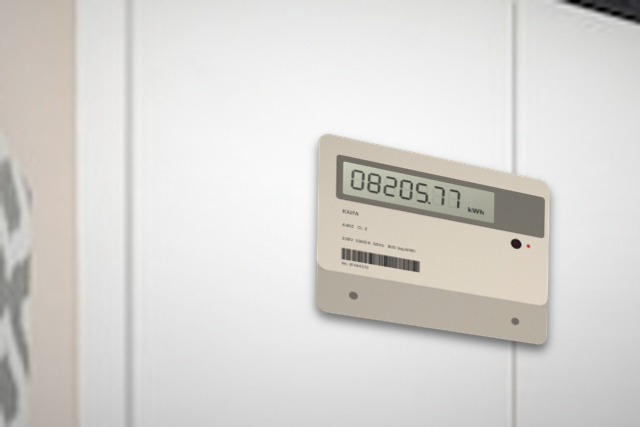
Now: 8205.77
